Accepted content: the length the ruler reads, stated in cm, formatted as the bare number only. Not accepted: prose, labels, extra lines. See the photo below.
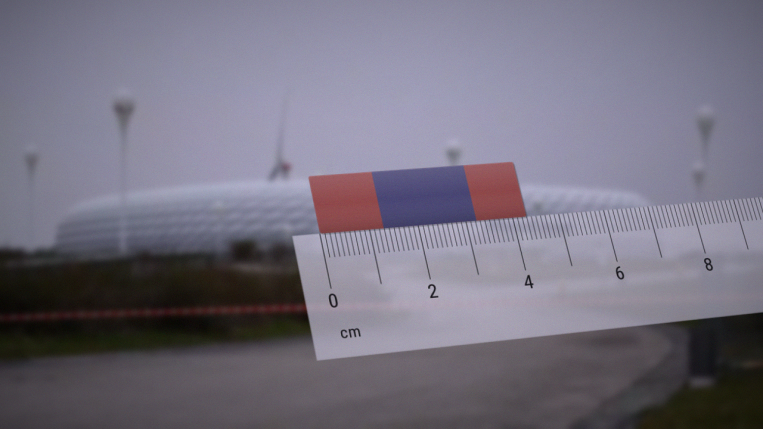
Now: 4.3
